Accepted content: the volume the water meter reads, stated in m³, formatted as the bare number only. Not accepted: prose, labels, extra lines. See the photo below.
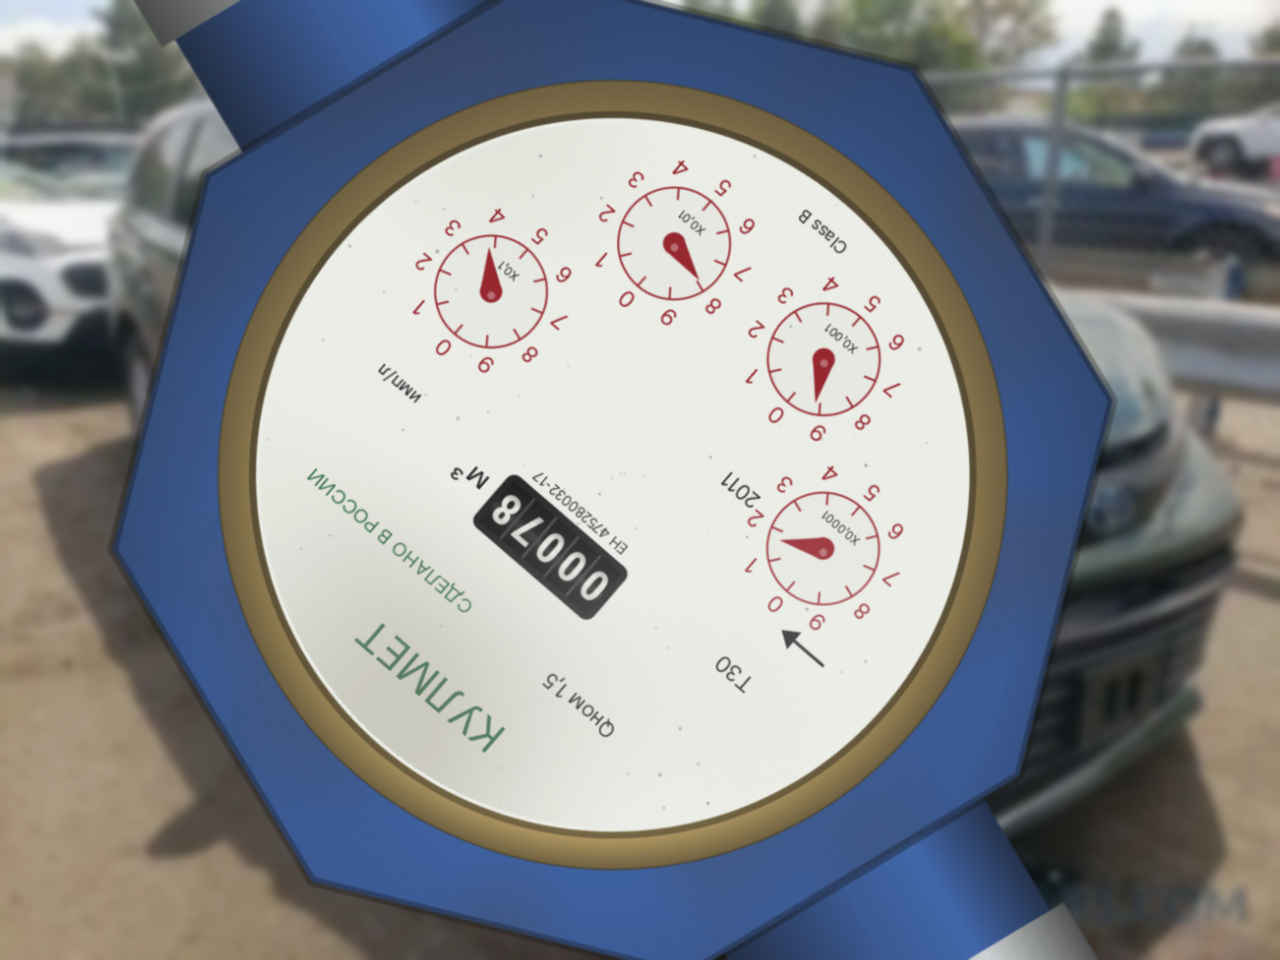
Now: 78.3791
